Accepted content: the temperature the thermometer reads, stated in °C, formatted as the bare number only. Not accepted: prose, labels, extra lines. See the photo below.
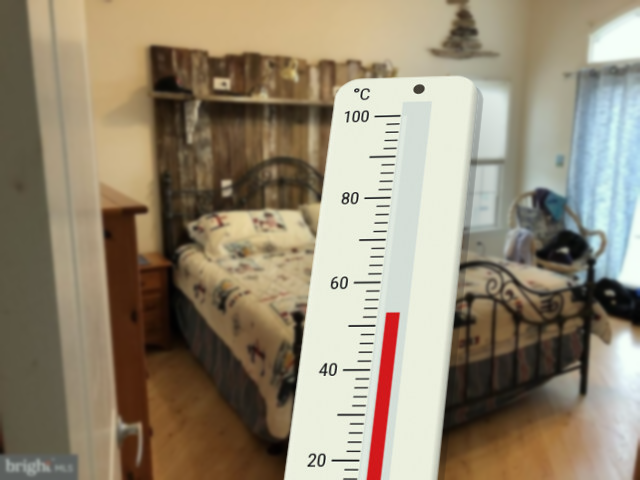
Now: 53
